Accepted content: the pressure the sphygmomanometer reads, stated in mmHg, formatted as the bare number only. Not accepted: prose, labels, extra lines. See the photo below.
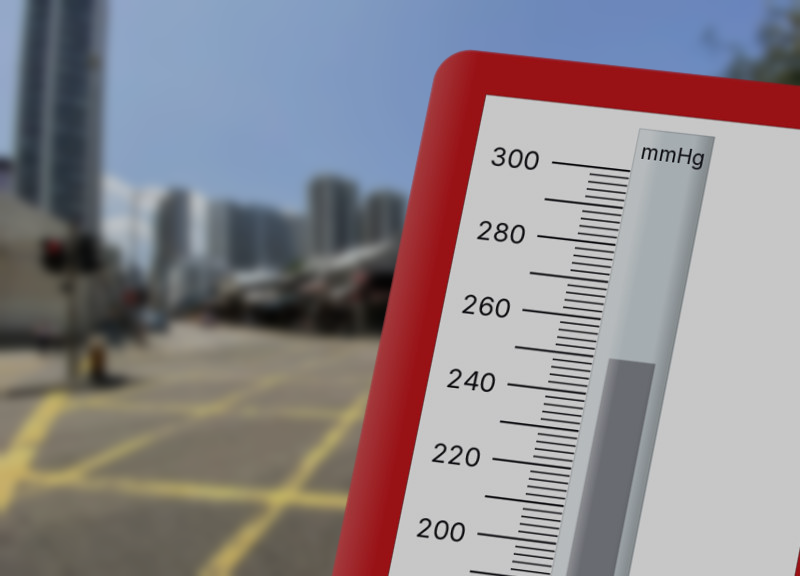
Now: 250
